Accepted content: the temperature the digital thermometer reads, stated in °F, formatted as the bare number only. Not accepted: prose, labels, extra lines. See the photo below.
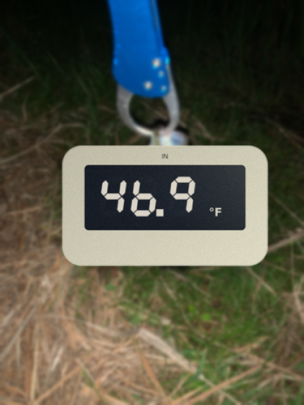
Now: 46.9
